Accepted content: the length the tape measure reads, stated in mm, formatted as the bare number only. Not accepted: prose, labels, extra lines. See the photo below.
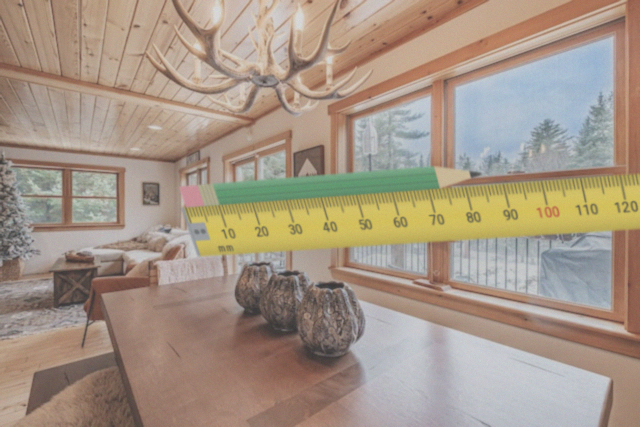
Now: 85
